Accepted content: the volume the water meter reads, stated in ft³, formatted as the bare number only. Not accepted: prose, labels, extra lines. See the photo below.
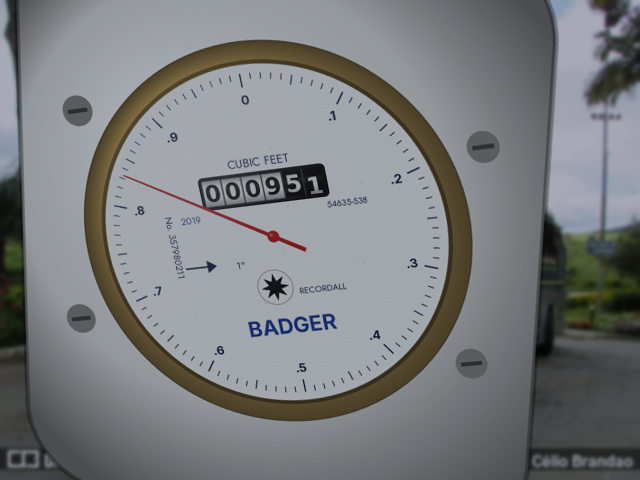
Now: 950.83
